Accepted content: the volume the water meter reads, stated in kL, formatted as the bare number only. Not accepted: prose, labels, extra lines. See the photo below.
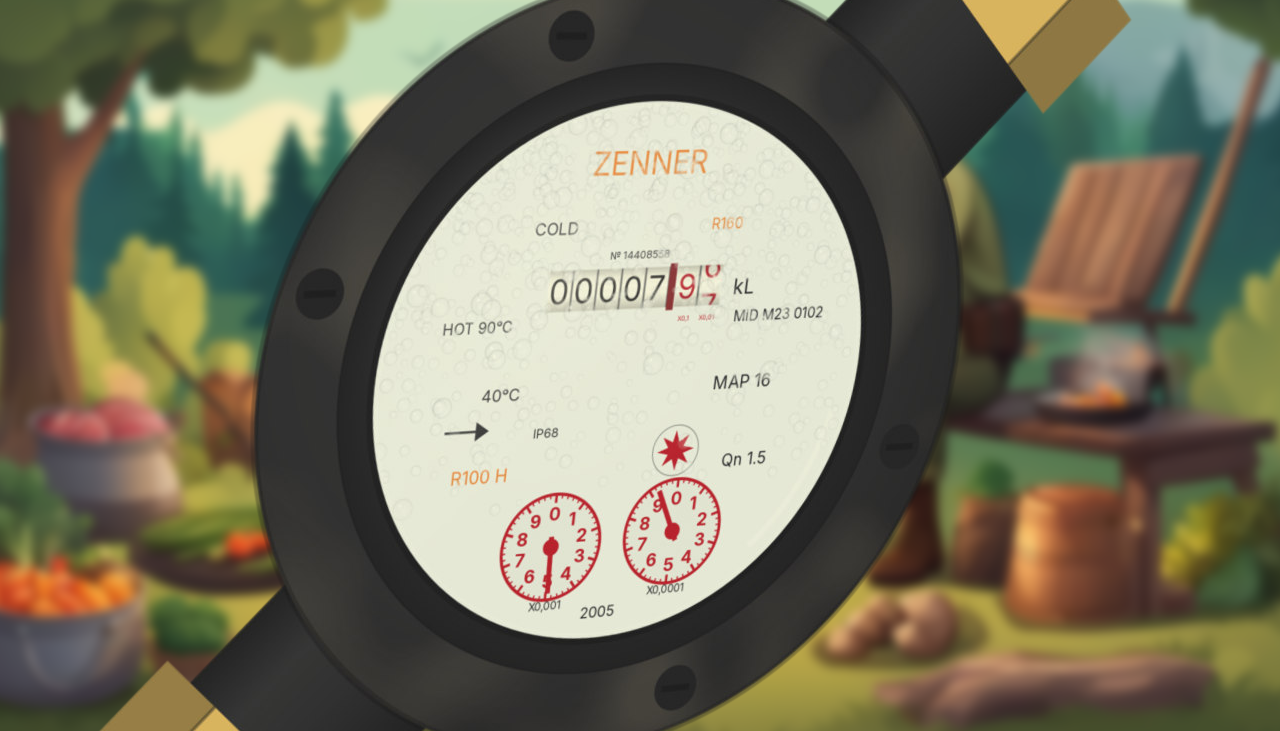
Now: 7.9649
